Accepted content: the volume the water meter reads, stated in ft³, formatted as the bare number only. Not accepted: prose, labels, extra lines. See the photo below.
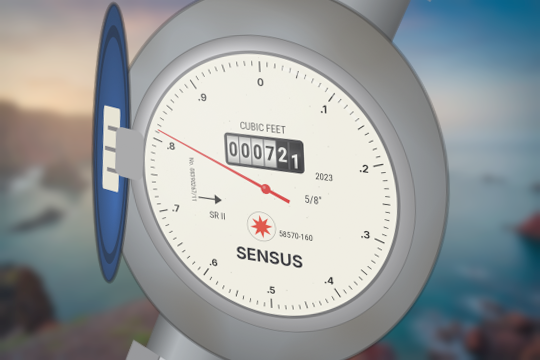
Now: 720.81
